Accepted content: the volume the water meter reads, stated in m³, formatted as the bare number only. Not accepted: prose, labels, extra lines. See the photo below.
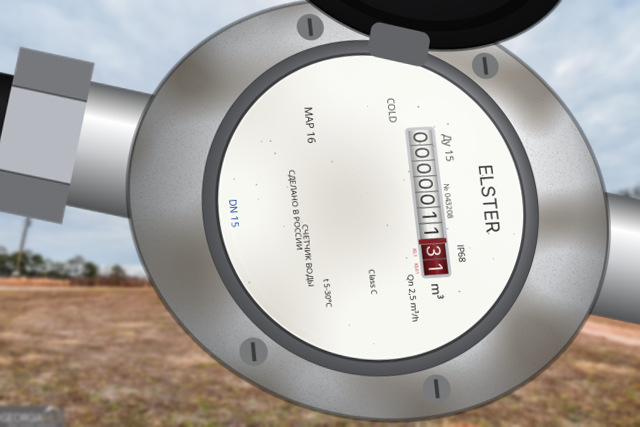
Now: 11.31
